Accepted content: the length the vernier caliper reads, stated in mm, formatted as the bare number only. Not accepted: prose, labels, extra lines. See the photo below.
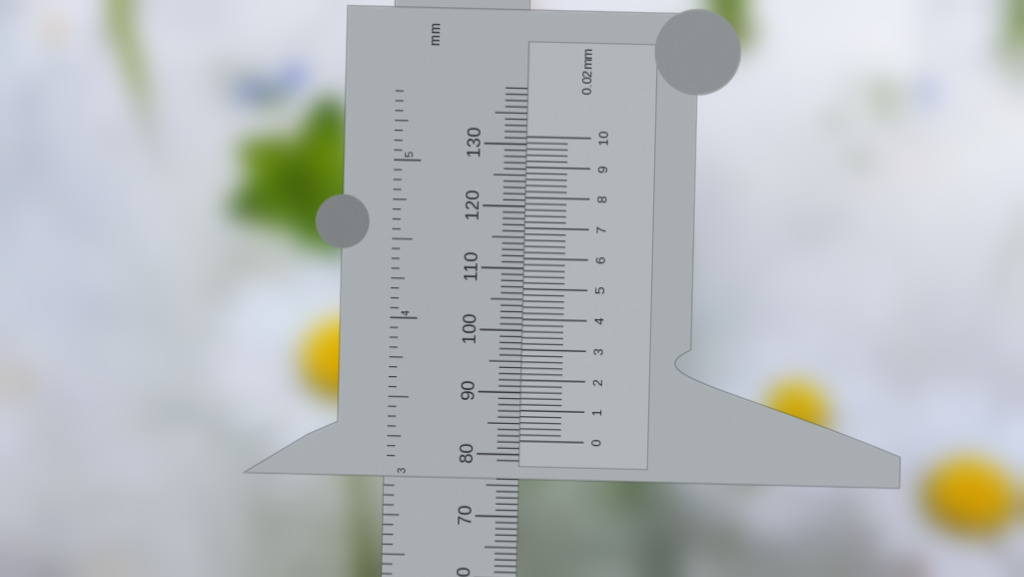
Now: 82.2
